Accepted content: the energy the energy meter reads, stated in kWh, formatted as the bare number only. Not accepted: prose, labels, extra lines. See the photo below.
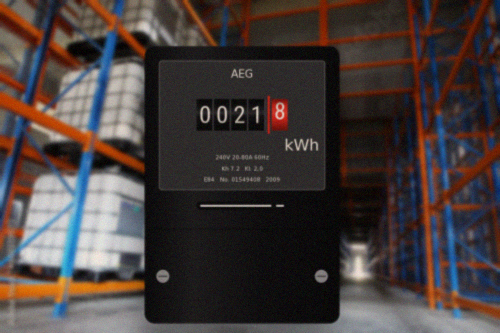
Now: 21.8
